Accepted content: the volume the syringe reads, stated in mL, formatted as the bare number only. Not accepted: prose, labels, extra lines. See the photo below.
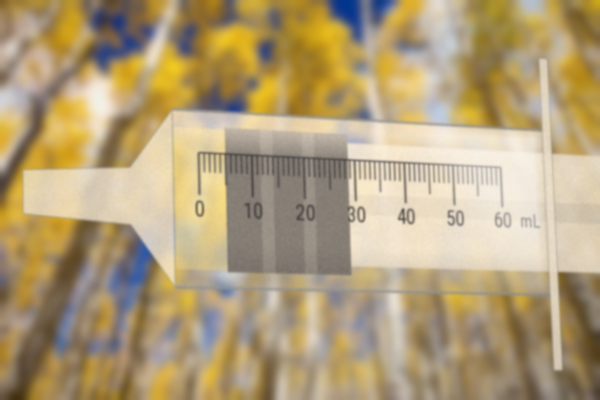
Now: 5
